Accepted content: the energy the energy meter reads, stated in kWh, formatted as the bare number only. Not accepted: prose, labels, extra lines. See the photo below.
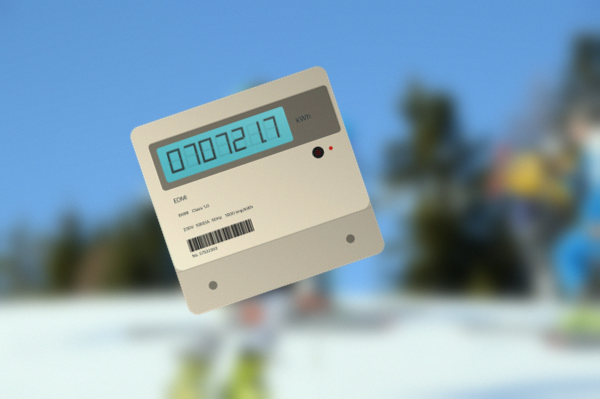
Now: 70721.7
